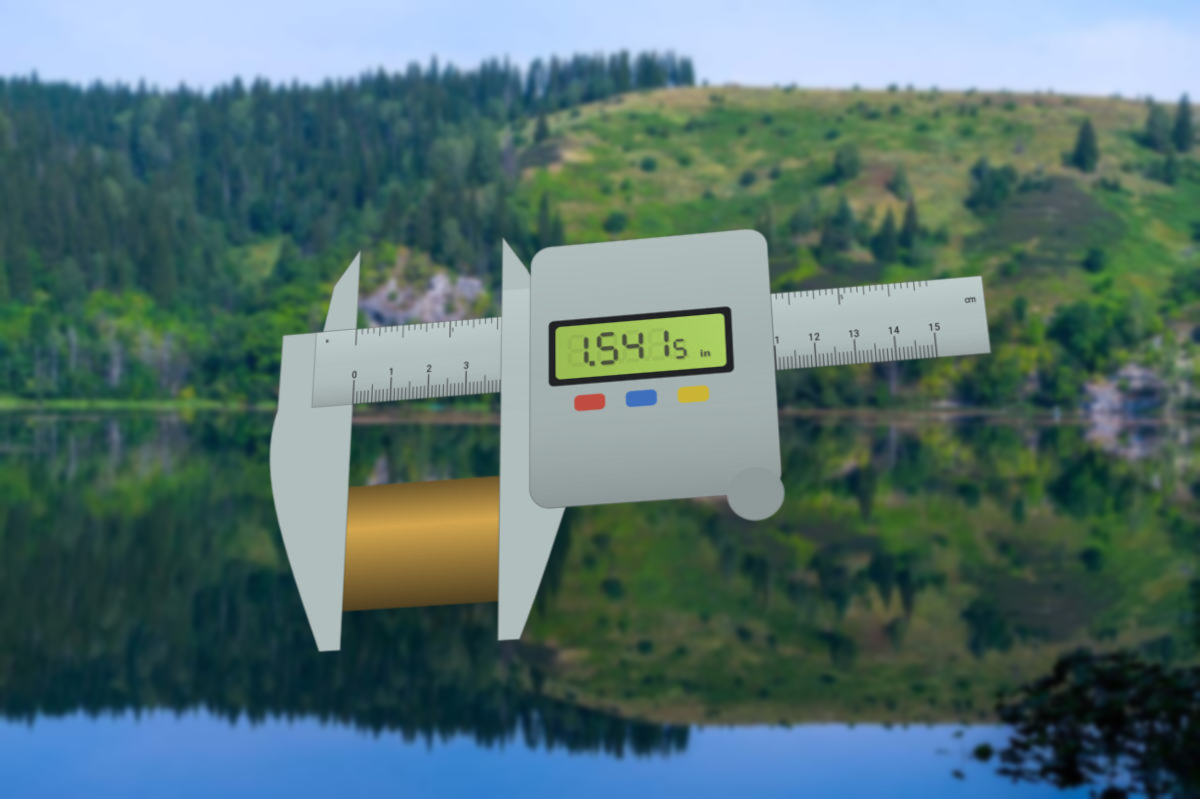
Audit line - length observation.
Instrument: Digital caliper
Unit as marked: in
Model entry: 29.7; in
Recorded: 1.5415; in
